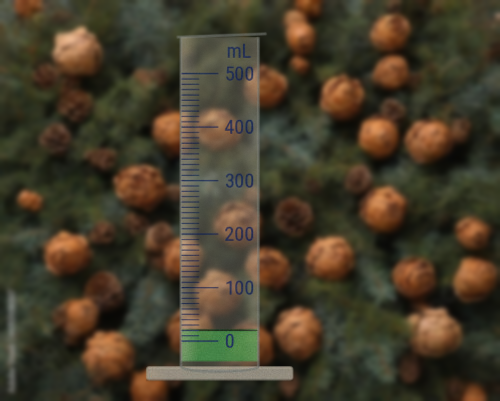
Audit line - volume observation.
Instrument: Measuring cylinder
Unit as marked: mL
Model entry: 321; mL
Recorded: 20; mL
